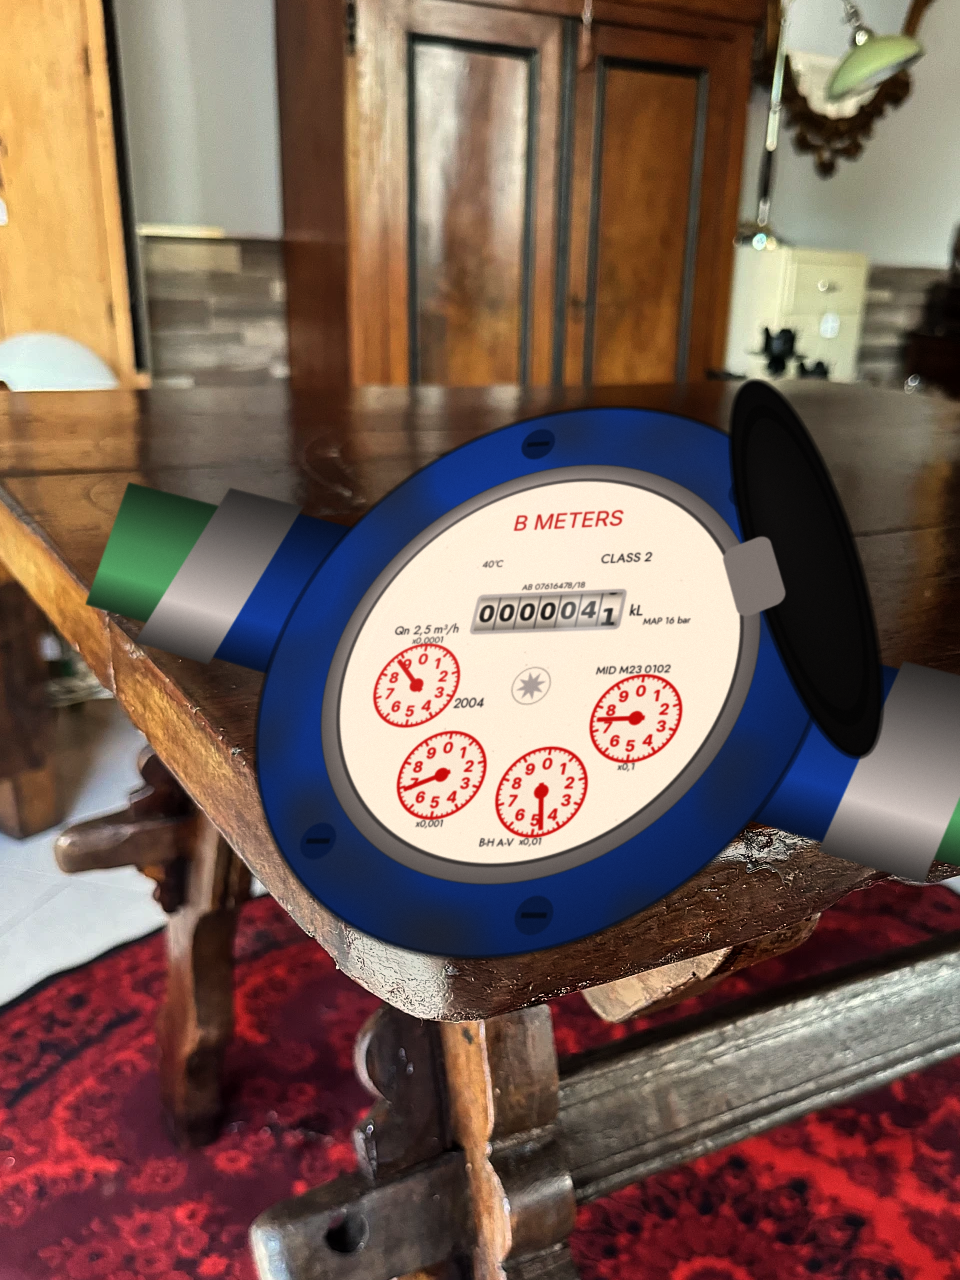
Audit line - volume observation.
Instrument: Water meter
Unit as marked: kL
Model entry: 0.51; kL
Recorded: 40.7468; kL
